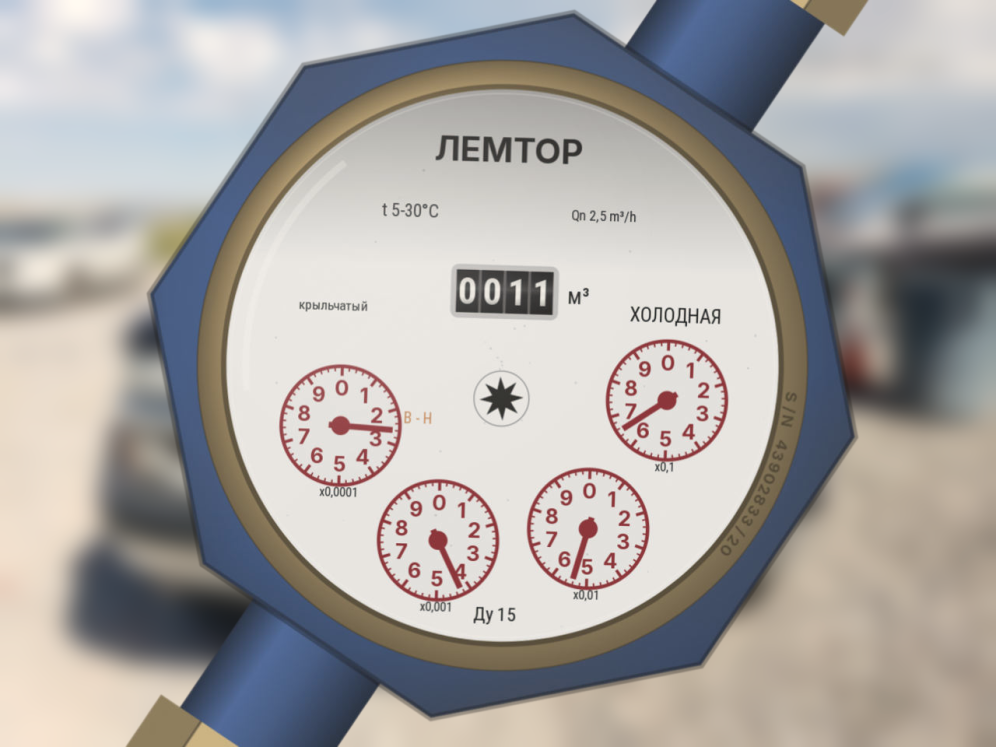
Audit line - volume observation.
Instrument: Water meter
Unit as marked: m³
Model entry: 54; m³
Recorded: 11.6542; m³
